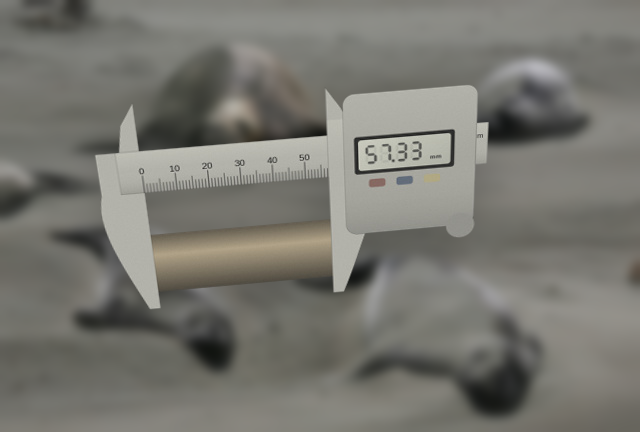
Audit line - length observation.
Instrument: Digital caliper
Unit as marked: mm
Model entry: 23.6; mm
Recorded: 57.33; mm
